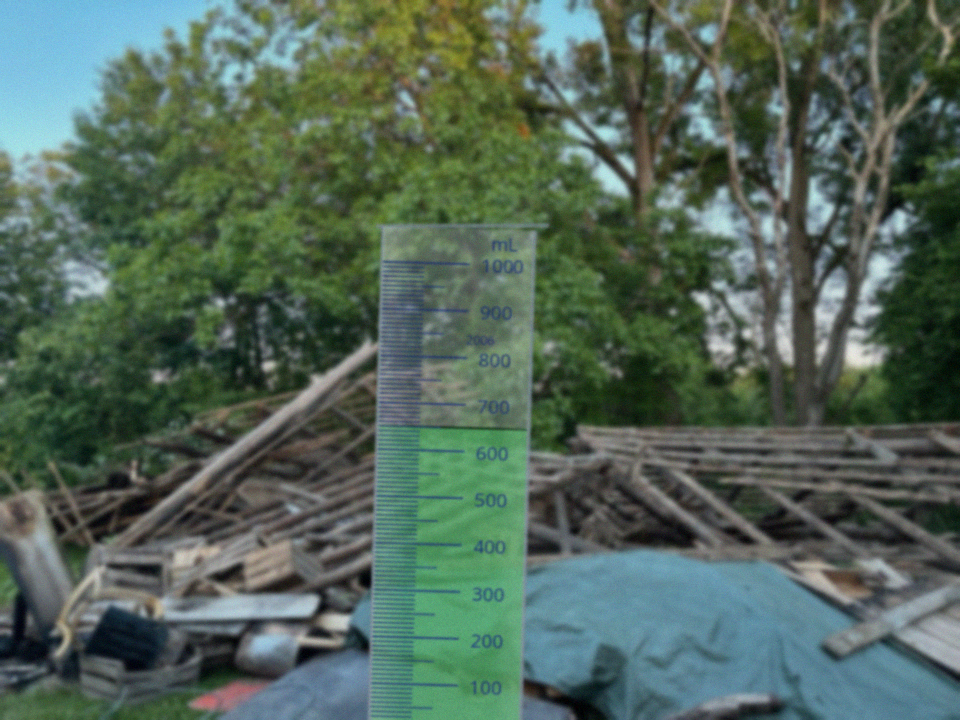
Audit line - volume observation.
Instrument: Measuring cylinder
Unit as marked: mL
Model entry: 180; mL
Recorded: 650; mL
